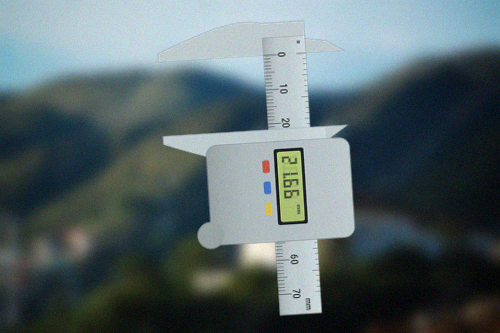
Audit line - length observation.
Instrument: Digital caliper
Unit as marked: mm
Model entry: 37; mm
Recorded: 21.66; mm
